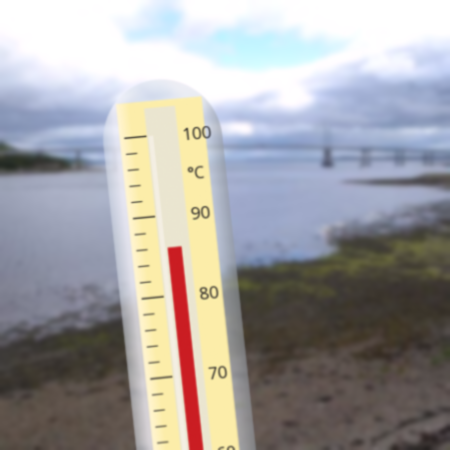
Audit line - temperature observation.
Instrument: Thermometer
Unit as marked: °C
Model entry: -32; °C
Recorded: 86; °C
